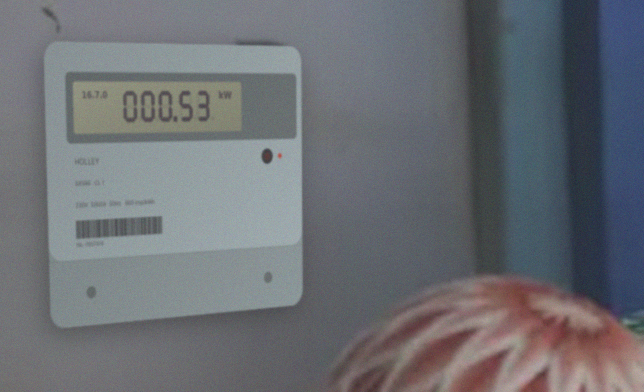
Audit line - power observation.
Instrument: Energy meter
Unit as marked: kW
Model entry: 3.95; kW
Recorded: 0.53; kW
